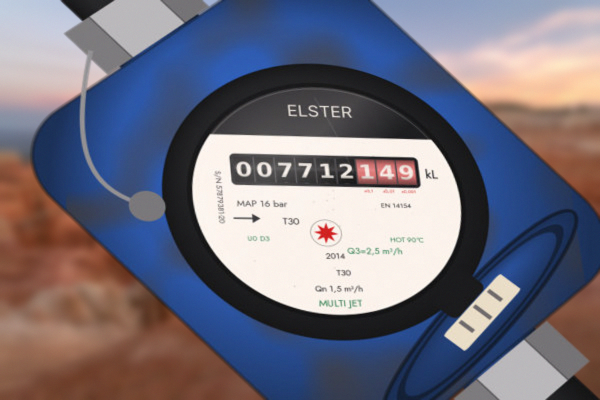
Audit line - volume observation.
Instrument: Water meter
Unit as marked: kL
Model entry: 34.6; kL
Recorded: 7712.149; kL
